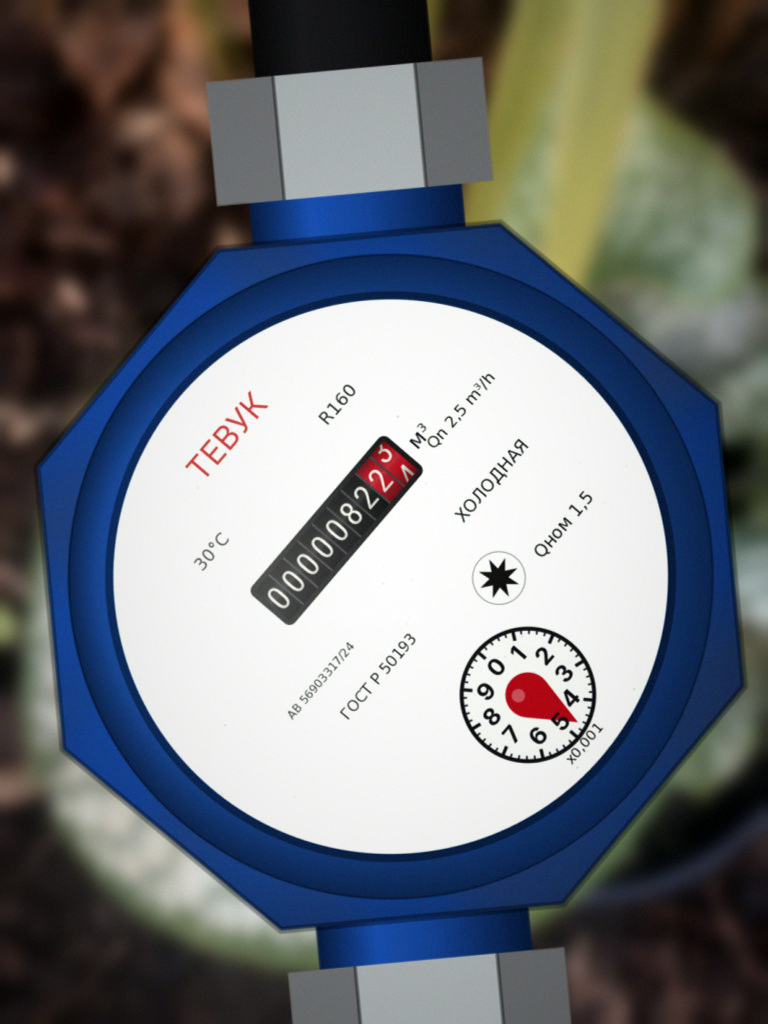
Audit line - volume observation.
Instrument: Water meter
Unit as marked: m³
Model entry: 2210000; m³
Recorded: 82.234; m³
